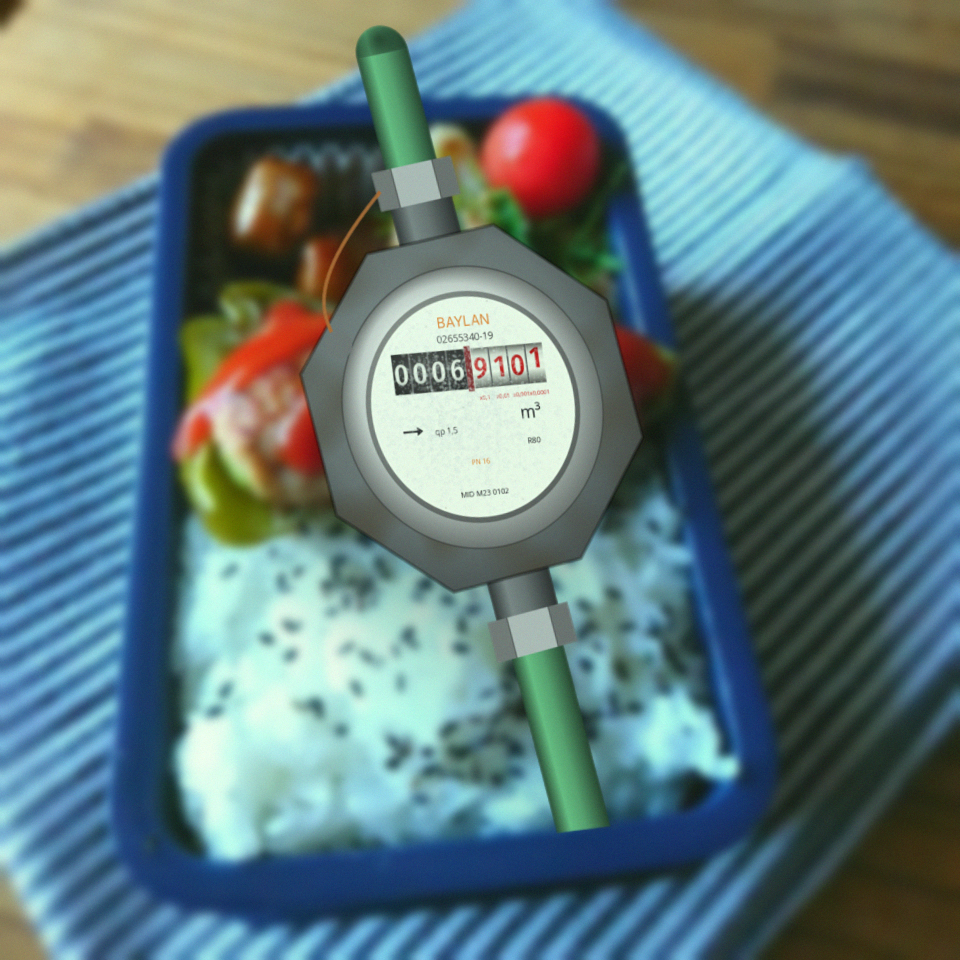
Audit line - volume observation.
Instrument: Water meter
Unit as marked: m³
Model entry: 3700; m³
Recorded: 6.9101; m³
